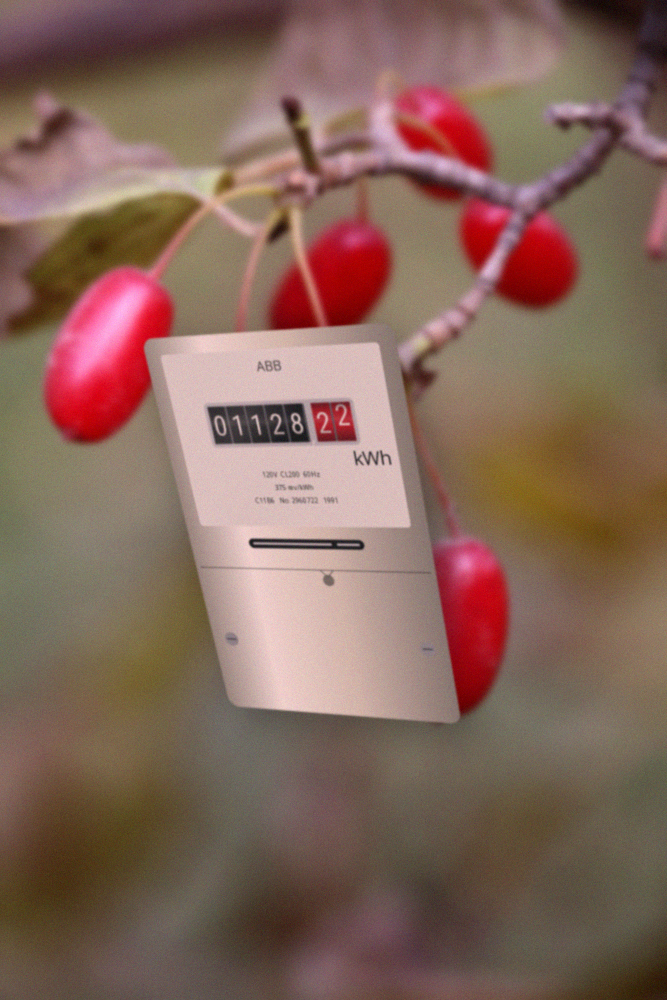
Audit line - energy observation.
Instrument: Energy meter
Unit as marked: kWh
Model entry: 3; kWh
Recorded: 1128.22; kWh
